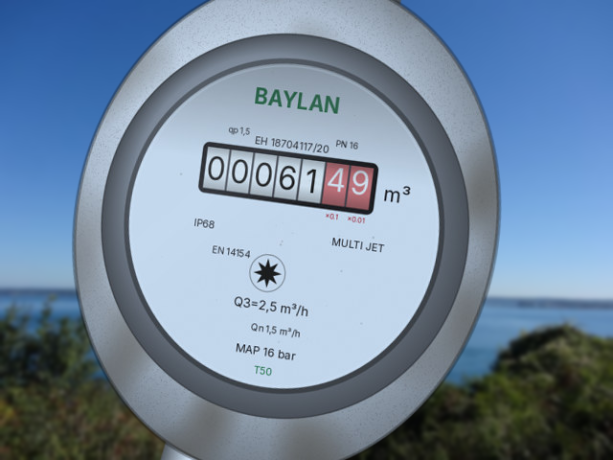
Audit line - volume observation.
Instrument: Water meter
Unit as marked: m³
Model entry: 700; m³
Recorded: 61.49; m³
